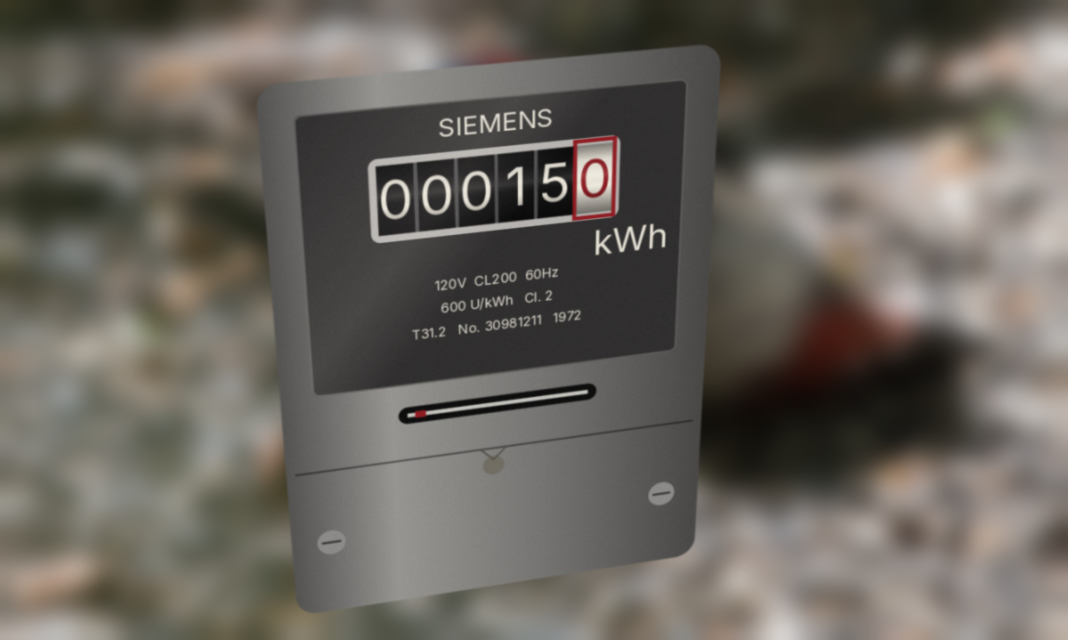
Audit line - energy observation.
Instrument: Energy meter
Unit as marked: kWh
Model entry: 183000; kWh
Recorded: 15.0; kWh
